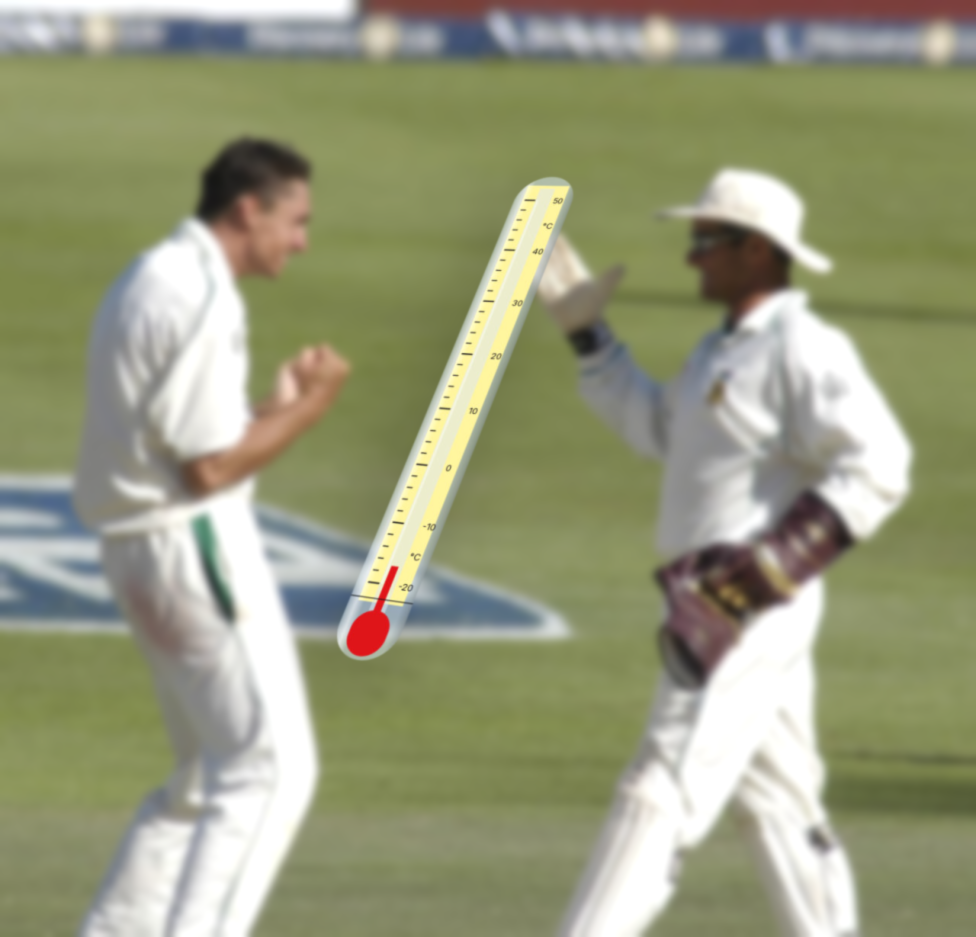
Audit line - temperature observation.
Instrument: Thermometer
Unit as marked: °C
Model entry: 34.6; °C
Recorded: -17; °C
